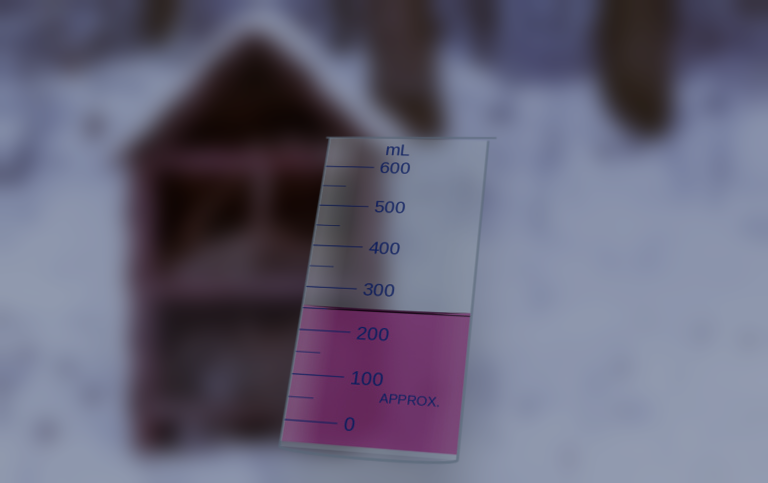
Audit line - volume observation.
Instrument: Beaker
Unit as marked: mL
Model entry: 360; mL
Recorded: 250; mL
